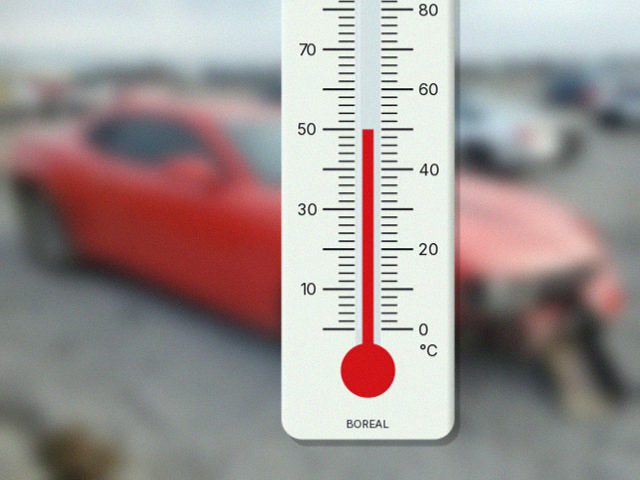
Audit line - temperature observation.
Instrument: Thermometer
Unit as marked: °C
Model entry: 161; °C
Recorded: 50; °C
